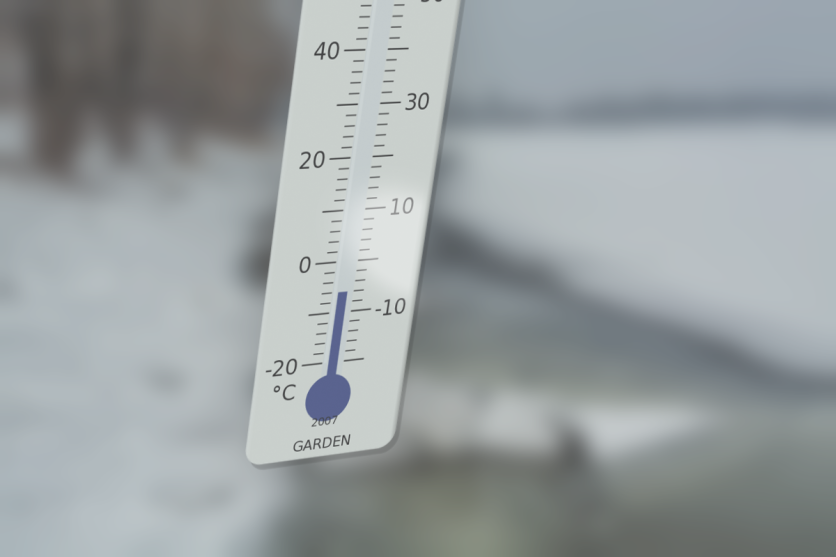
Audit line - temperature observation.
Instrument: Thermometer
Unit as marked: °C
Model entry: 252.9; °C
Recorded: -6; °C
